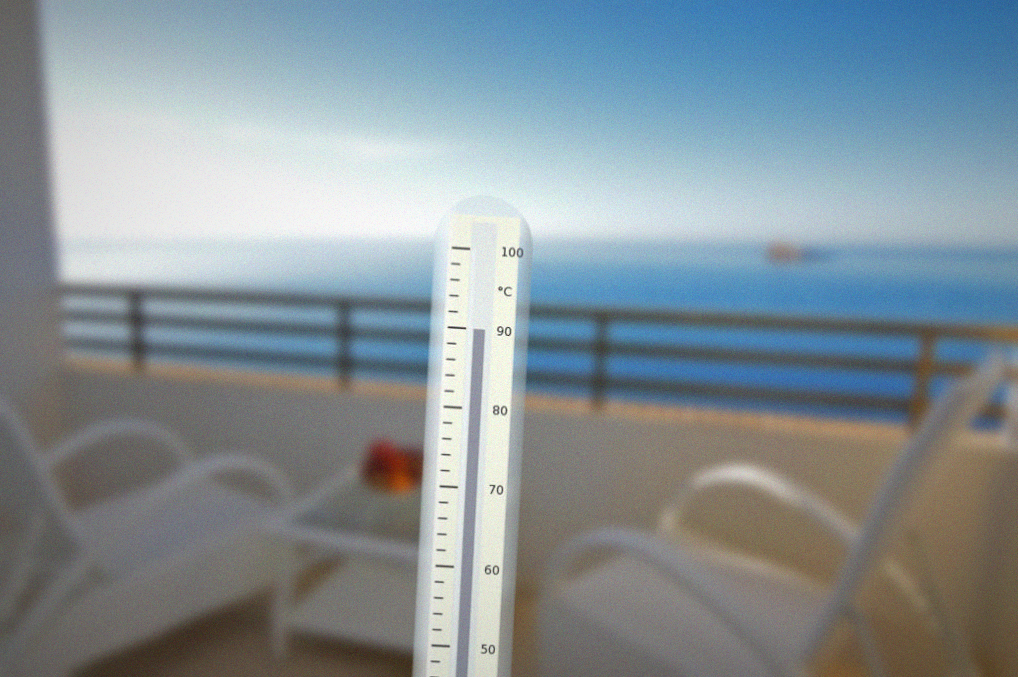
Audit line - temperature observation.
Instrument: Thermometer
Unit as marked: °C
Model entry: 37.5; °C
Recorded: 90; °C
